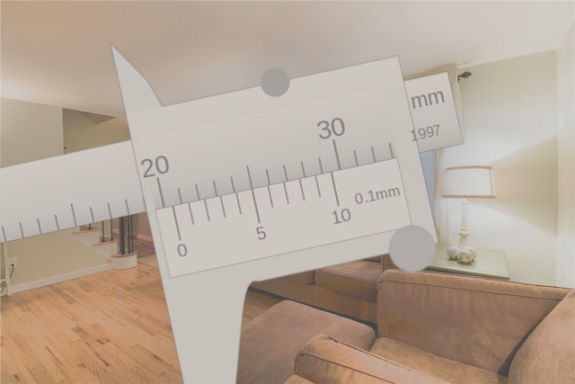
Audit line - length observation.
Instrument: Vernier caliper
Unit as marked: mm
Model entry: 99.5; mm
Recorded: 20.5; mm
